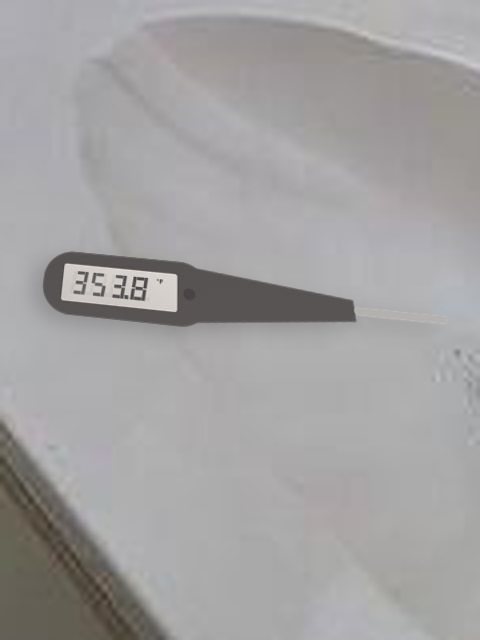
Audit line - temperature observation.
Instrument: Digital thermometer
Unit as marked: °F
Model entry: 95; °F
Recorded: 353.8; °F
